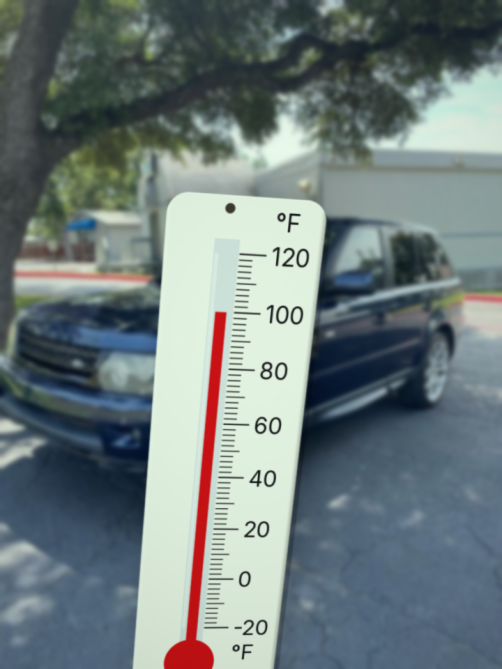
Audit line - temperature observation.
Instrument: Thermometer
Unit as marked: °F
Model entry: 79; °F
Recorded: 100; °F
